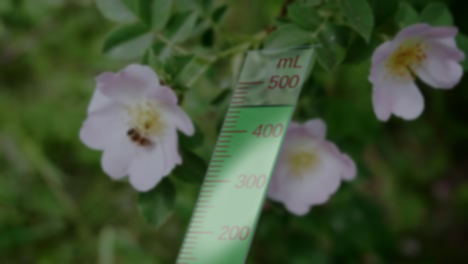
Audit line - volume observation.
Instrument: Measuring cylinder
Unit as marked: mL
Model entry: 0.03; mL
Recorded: 450; mL
